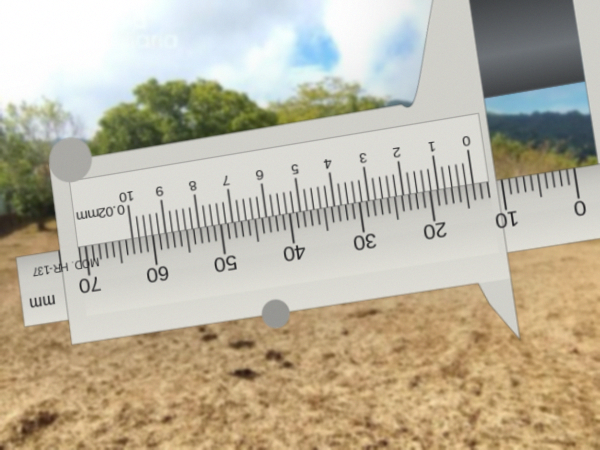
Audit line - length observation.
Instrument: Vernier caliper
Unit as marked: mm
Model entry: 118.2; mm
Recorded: 14.0; mm
